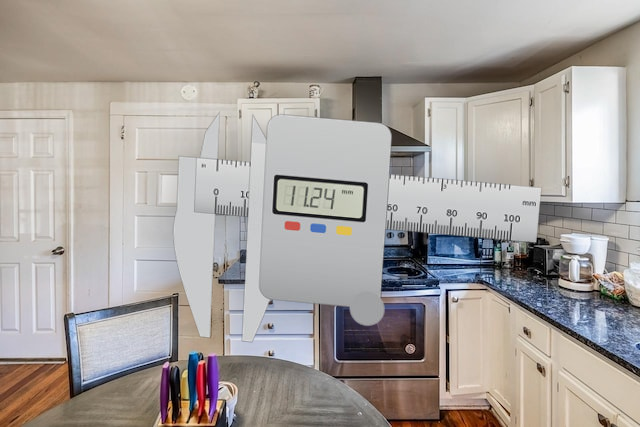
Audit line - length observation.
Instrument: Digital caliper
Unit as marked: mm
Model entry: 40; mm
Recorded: 11.24; mm
